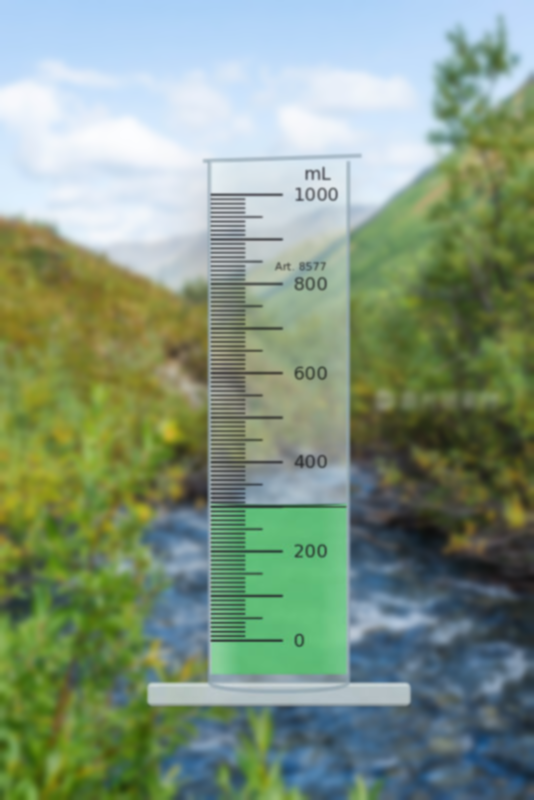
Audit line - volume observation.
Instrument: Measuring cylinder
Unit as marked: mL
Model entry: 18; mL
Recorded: 300; mL
